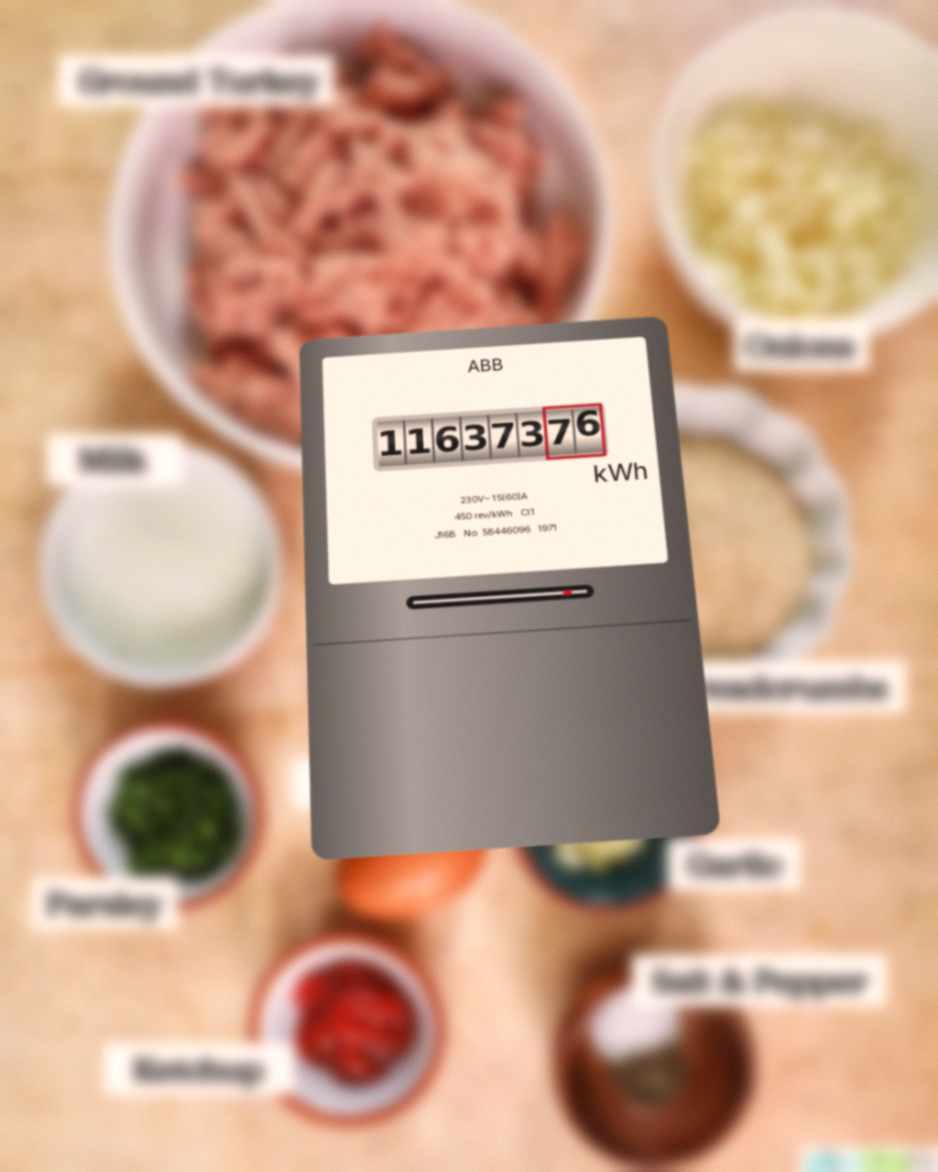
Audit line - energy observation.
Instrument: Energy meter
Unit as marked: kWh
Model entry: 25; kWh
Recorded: 116373.76; kWh
